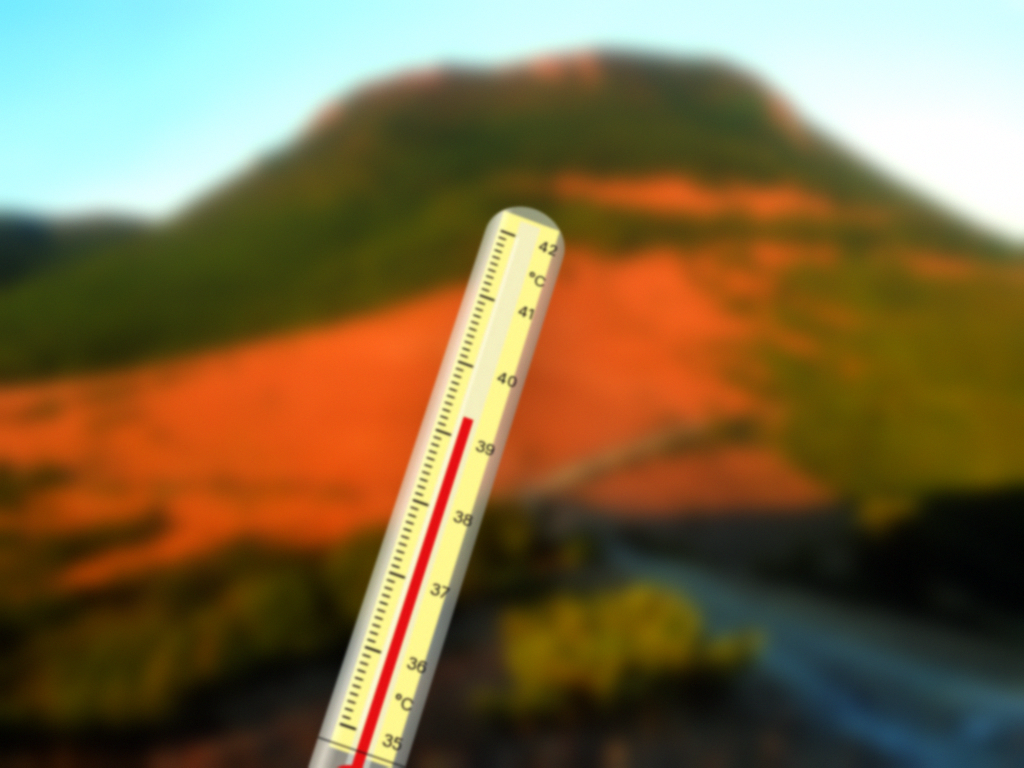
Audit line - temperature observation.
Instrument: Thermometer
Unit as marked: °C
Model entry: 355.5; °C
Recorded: 39.3; °C
